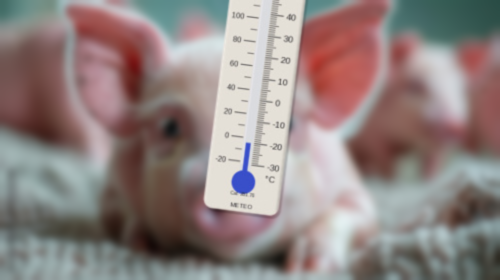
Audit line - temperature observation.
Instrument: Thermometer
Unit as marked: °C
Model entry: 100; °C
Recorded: -20; °C
